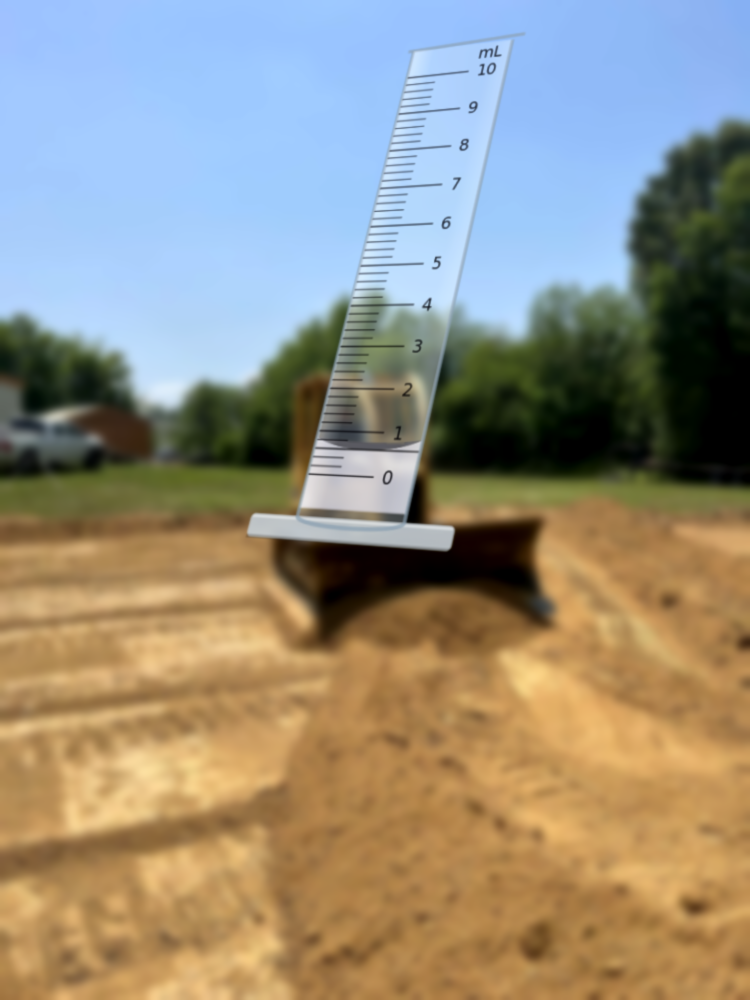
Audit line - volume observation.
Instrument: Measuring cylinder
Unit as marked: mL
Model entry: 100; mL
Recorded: 0.6; mL
